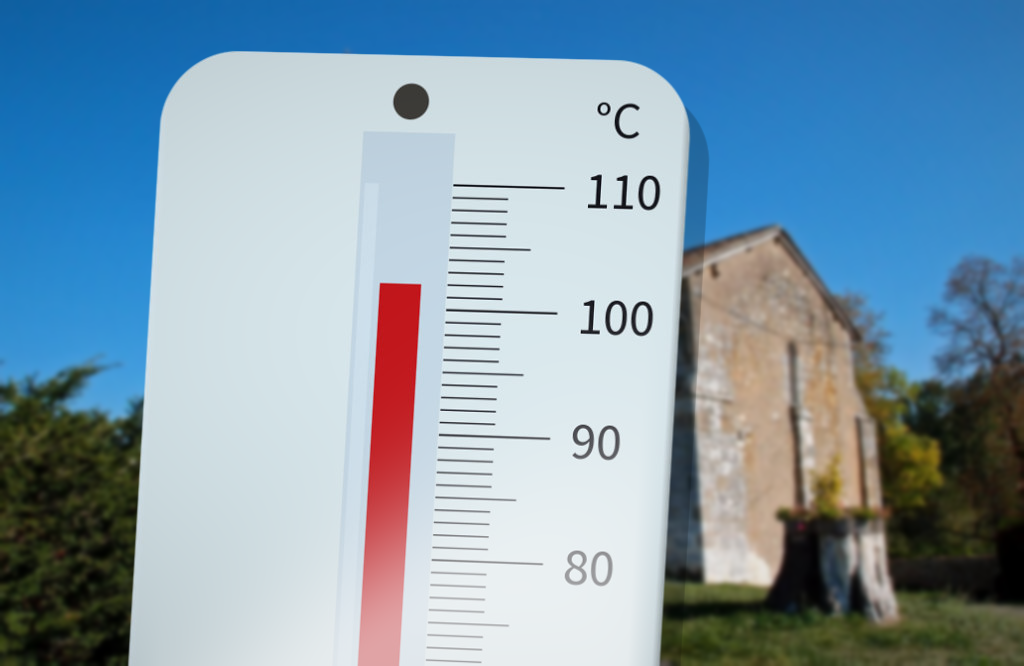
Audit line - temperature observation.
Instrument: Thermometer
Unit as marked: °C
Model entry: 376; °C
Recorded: 102; °C
